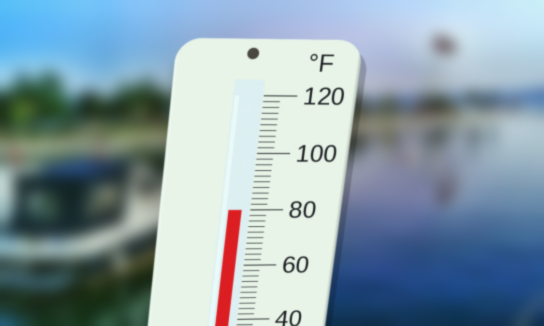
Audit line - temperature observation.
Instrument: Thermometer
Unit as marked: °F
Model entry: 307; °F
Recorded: 80; °F
